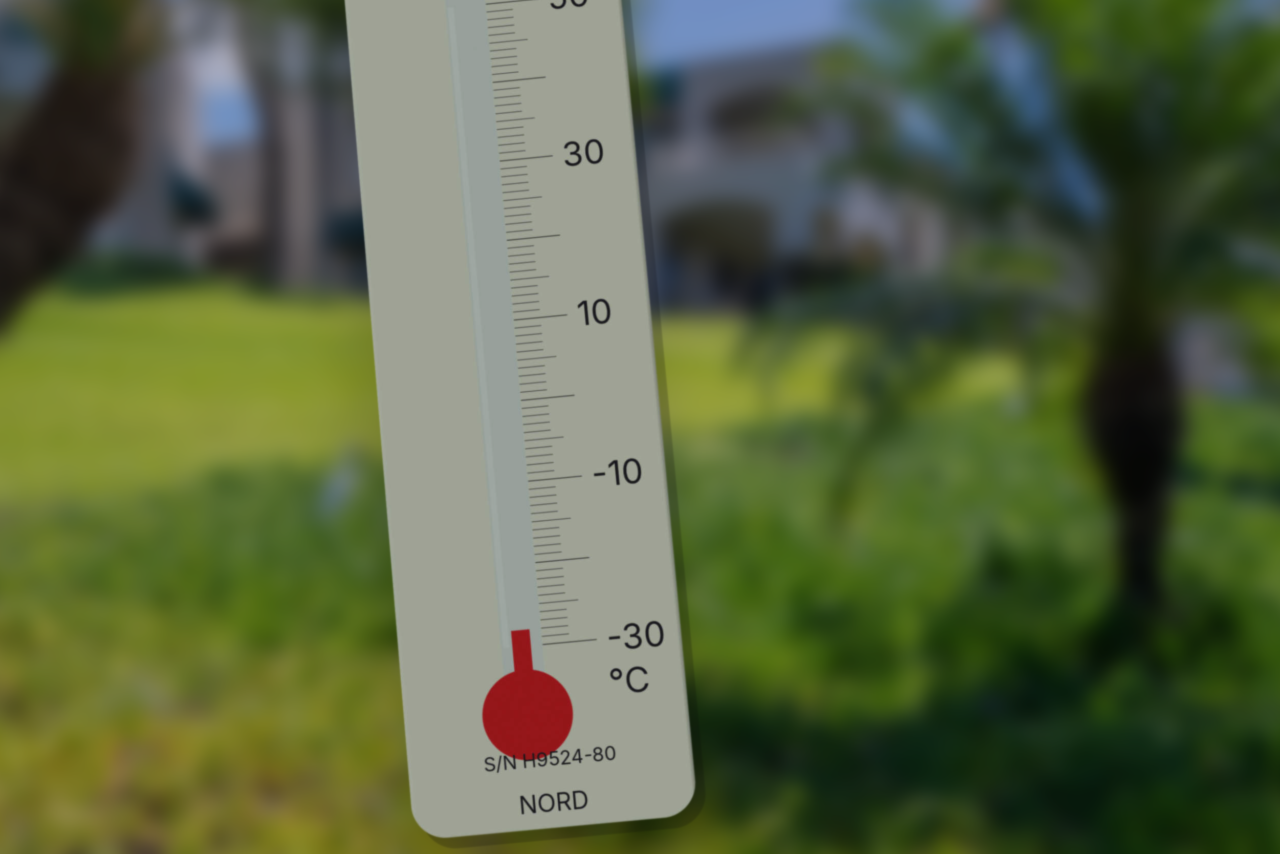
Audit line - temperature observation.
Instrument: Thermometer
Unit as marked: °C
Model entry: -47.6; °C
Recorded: -28; °C
